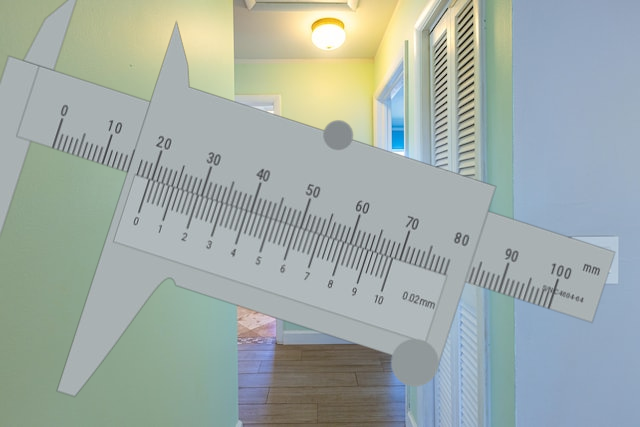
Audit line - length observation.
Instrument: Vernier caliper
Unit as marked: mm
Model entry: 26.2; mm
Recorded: 19.5; mm
